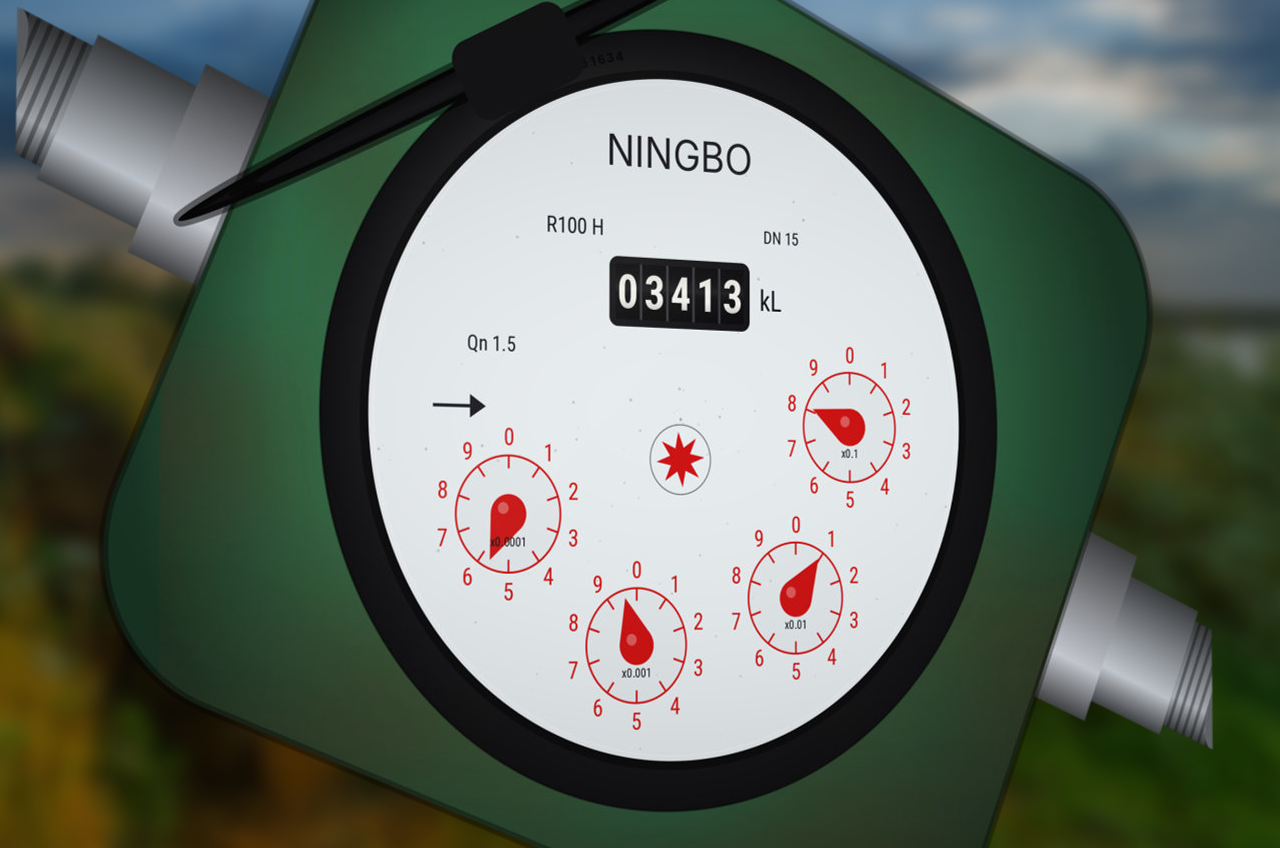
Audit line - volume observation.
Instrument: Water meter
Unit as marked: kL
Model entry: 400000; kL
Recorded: 3413.8095; kL
